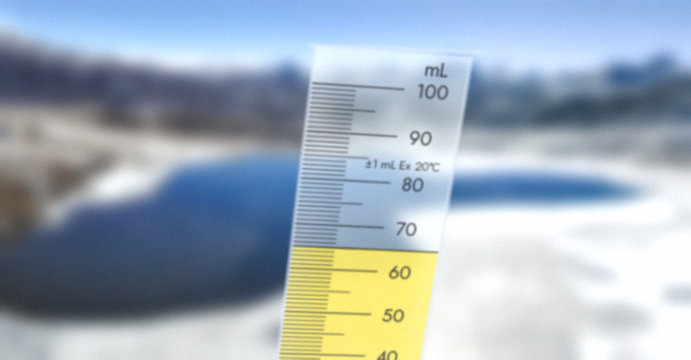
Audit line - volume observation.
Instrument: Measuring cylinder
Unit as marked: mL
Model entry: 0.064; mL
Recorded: 65; mL
